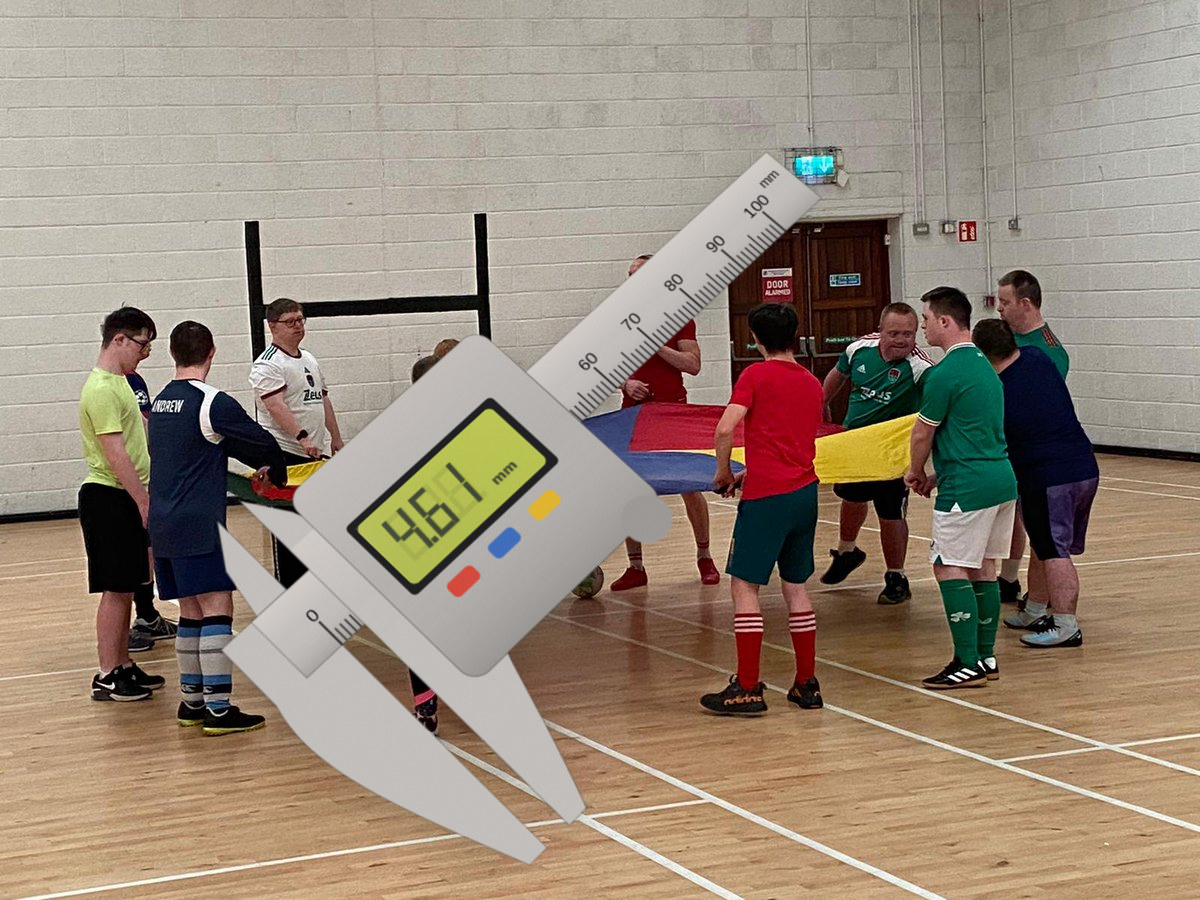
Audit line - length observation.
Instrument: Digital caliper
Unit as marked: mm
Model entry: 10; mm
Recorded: 4.61; mm
